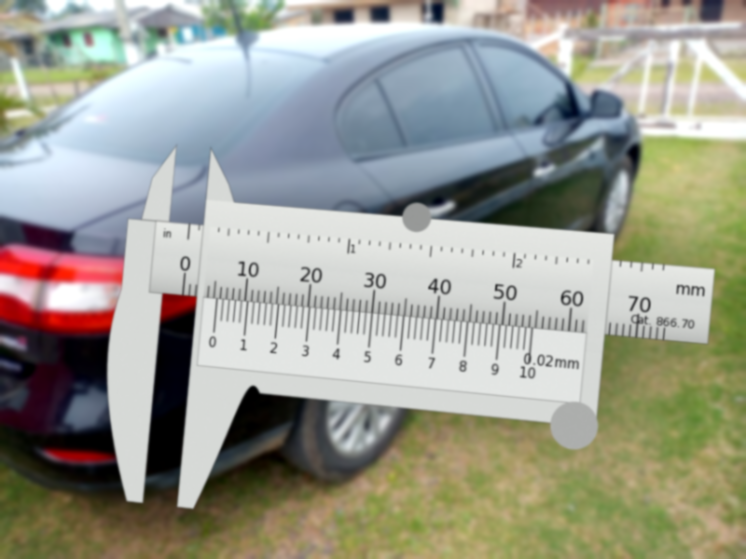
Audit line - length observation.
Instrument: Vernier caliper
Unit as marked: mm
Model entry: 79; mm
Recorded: 5.5; mm
